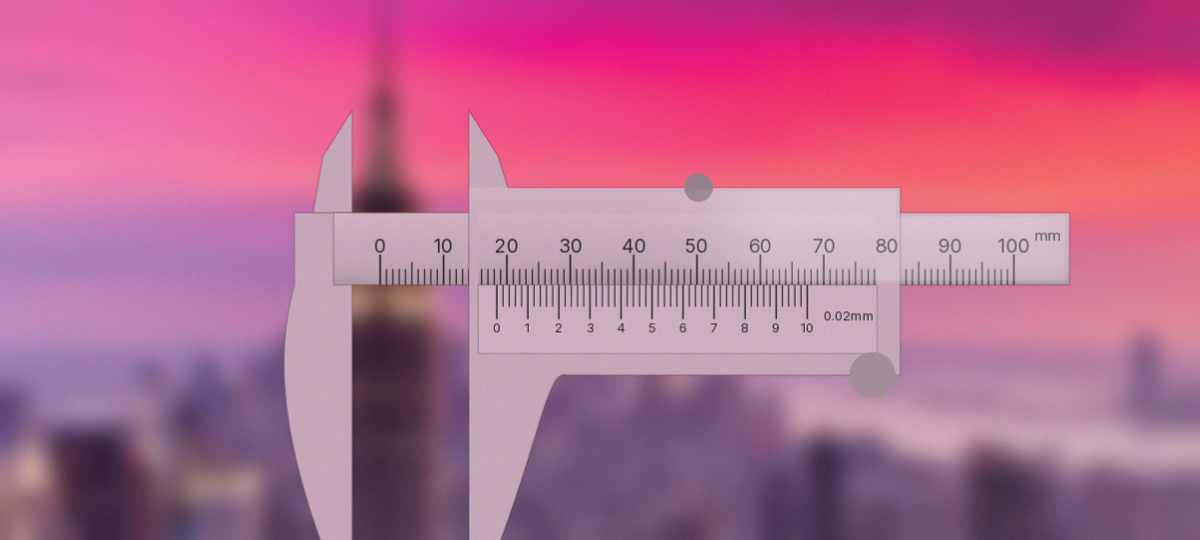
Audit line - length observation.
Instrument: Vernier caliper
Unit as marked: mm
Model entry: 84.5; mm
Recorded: 18.4; mm
